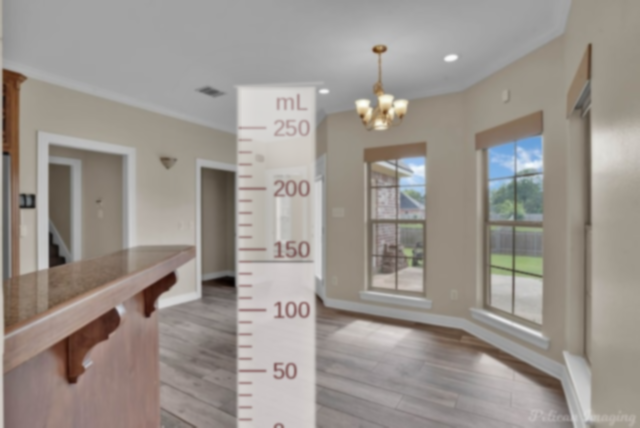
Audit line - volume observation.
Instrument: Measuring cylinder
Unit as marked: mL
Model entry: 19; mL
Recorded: 140; mL
